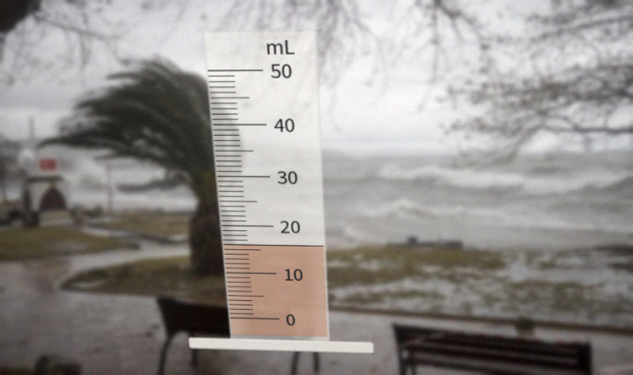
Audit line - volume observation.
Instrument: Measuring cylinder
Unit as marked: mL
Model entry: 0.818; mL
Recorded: 16; mL
